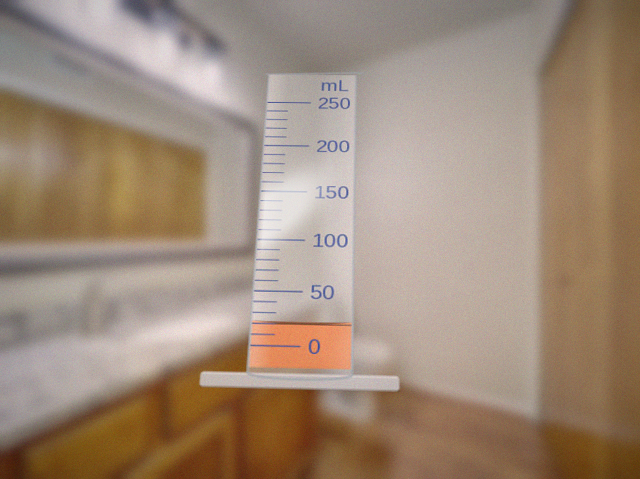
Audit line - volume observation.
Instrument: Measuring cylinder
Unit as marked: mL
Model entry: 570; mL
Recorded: 20; mL
